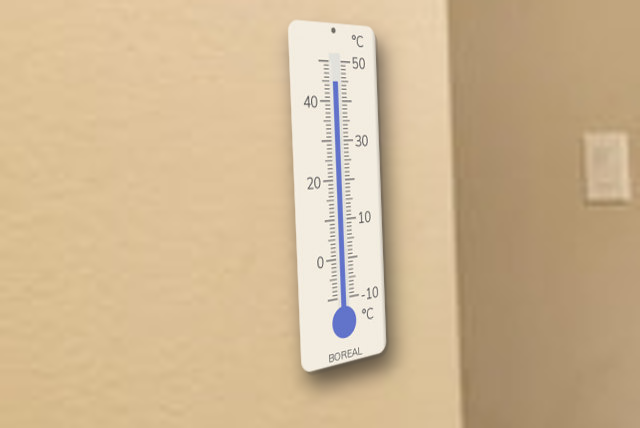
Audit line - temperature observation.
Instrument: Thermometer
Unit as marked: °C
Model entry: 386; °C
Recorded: 45; °C
